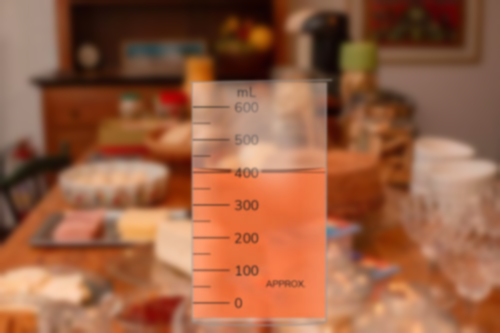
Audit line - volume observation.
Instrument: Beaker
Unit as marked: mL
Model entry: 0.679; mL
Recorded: 400; mL
